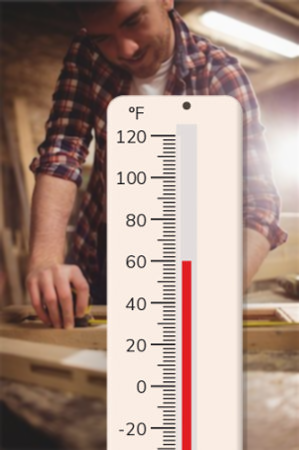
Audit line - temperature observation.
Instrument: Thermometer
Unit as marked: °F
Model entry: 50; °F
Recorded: 60; °F
